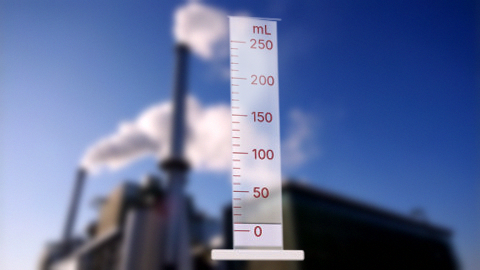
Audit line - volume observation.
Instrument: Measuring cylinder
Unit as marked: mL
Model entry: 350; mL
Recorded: 10; mL
